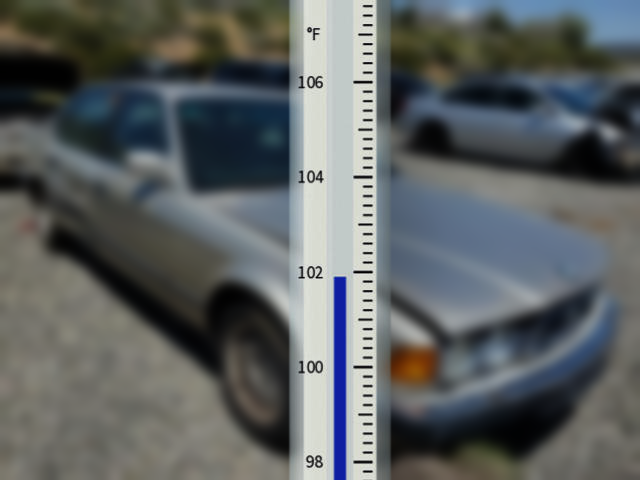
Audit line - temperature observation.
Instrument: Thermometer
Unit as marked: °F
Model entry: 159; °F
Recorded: 101.9; °F
